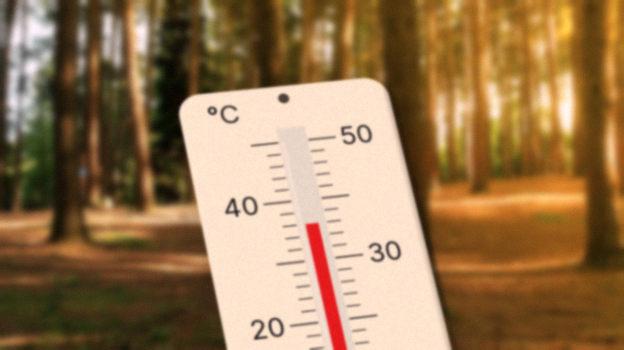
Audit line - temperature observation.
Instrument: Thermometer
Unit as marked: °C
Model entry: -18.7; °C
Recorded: 36; °C
